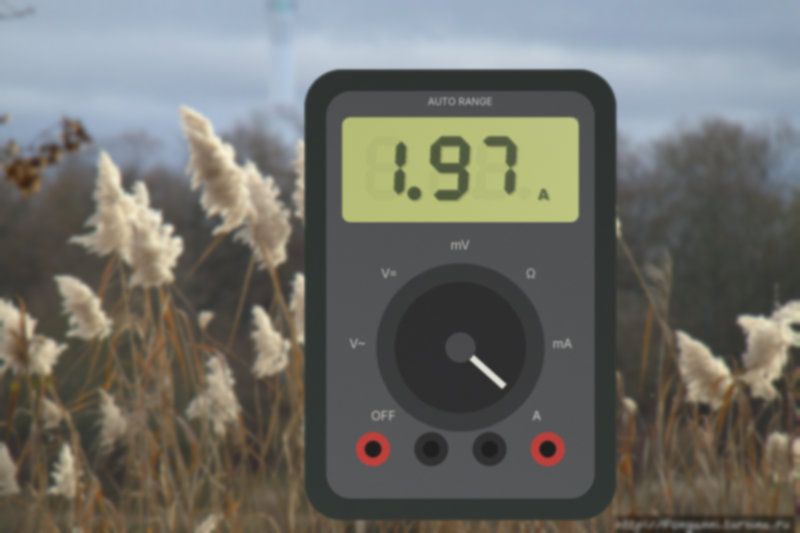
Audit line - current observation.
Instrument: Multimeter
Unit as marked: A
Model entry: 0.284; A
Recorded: 1.97; A
